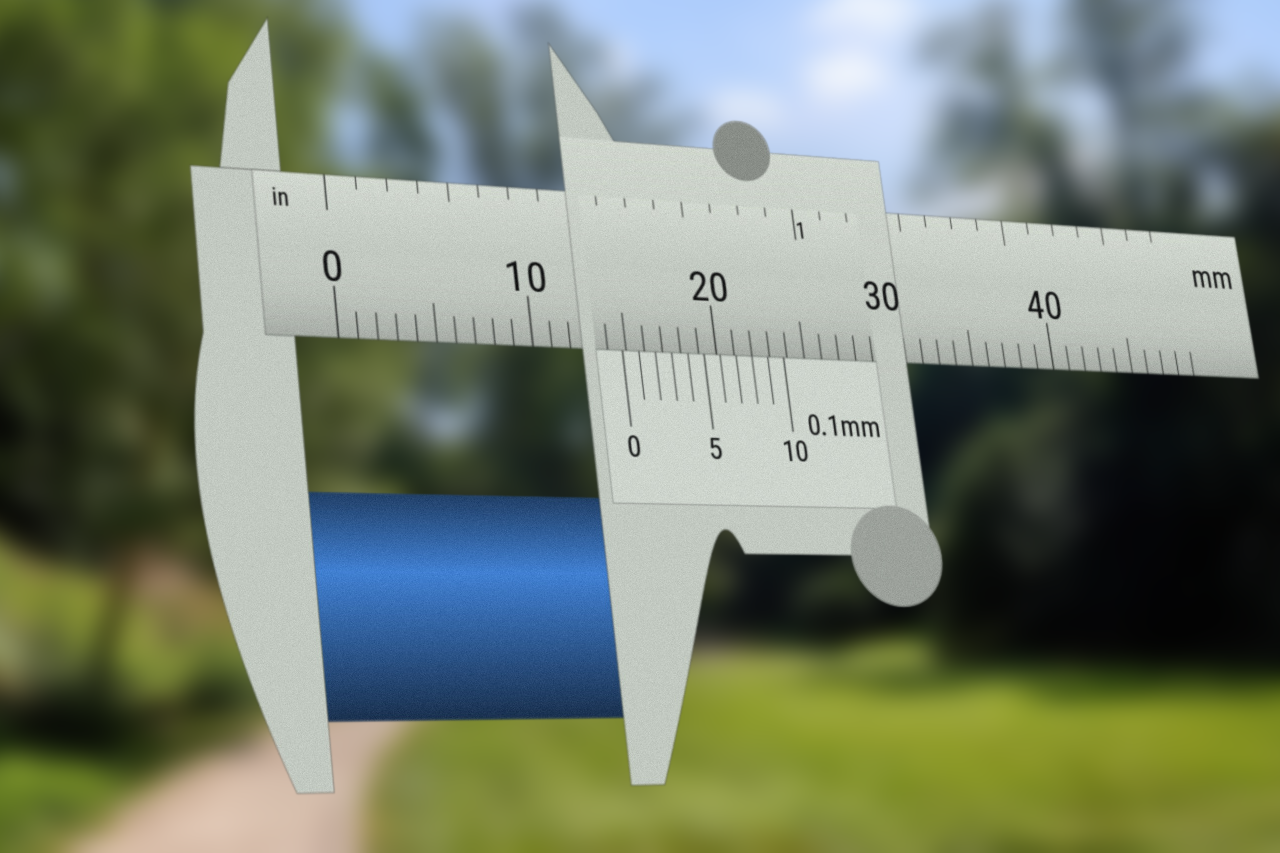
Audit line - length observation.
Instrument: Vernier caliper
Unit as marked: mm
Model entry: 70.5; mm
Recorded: 14.8; mm
